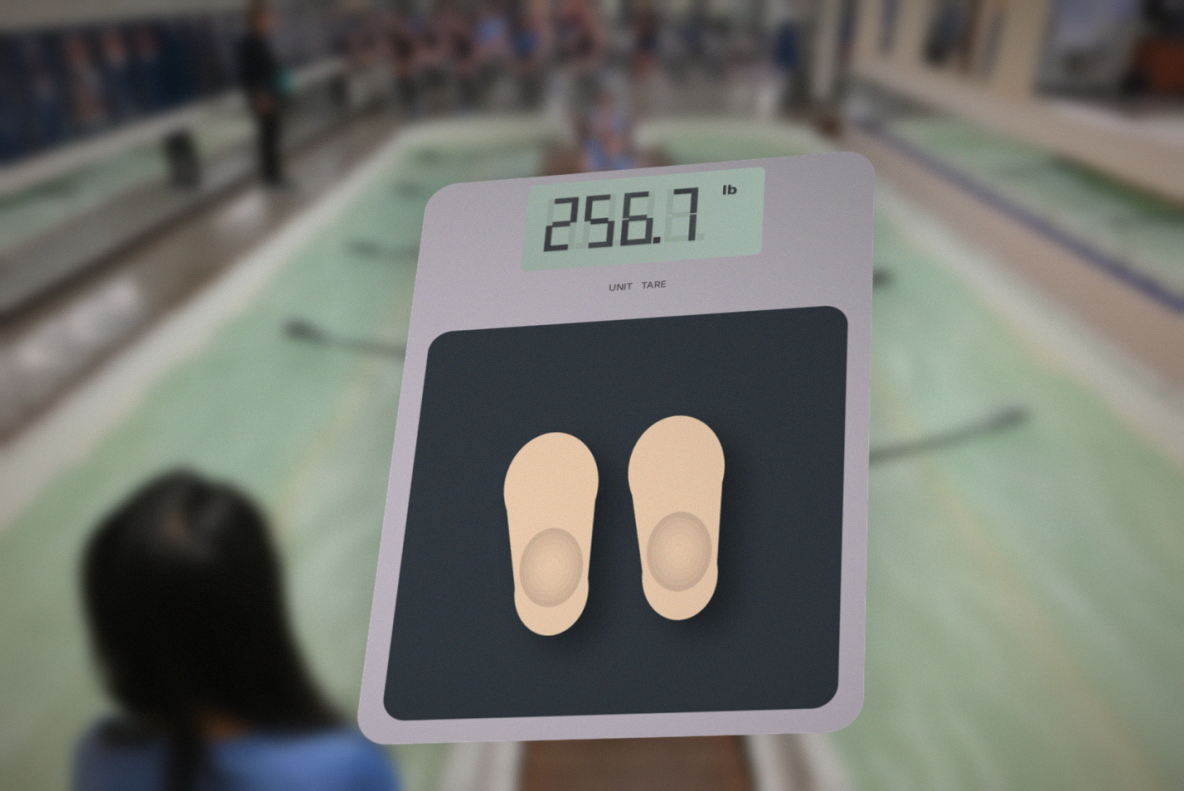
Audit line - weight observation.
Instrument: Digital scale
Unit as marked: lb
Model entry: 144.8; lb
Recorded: 256.7; lb
